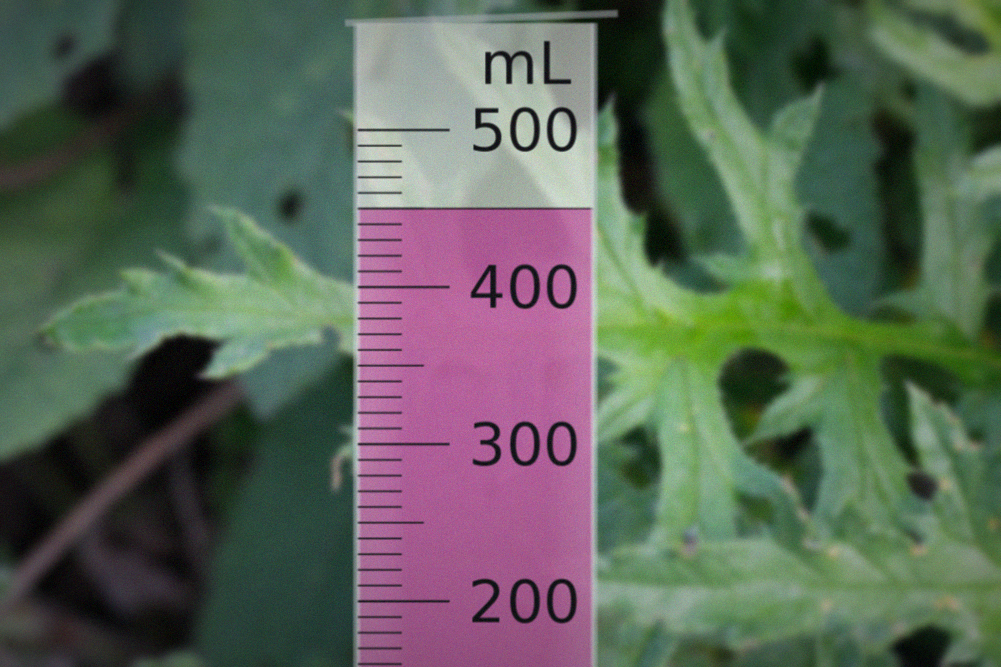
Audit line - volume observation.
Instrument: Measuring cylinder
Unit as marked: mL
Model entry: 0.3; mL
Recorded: 450; mL
